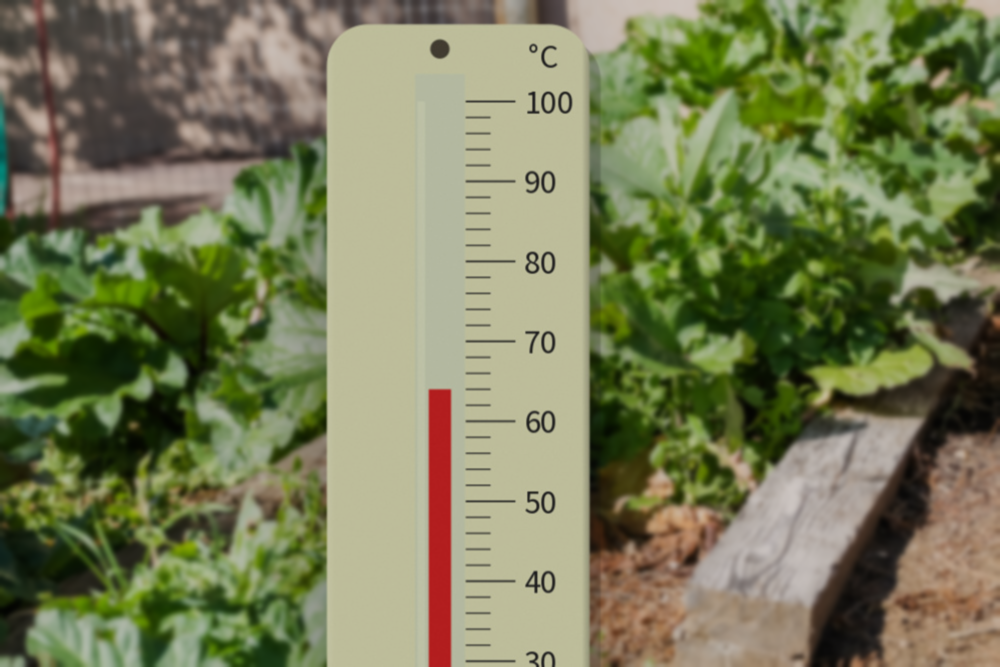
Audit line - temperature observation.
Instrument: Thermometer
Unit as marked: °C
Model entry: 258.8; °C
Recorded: 64; °C
